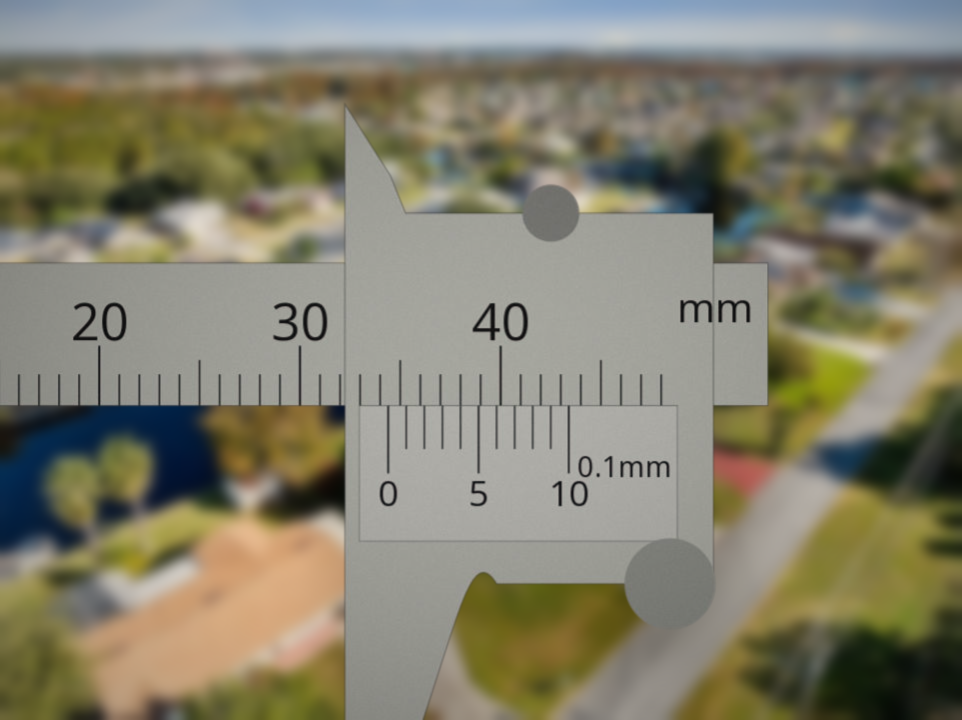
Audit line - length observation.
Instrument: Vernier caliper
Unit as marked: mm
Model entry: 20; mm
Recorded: 34.4; mm
